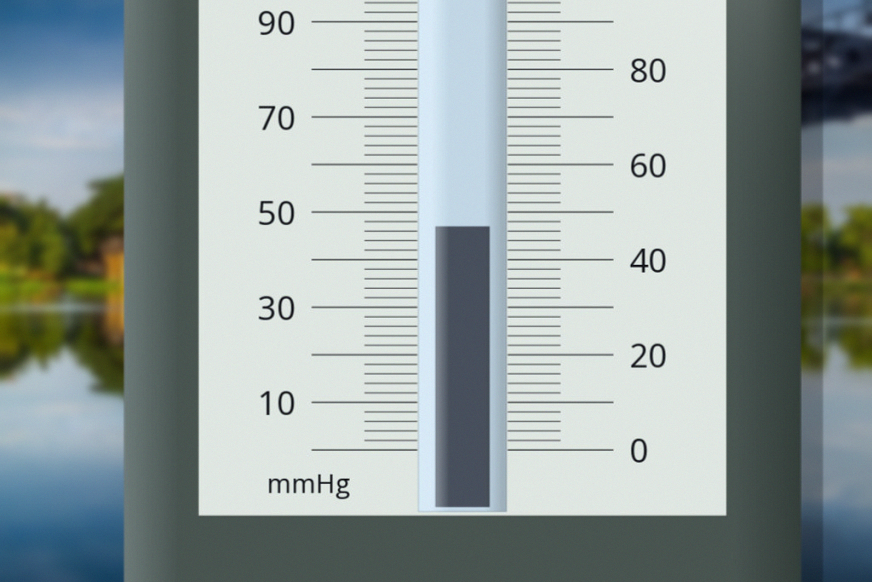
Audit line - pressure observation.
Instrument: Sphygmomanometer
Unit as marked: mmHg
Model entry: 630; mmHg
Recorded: 47; mmHg
